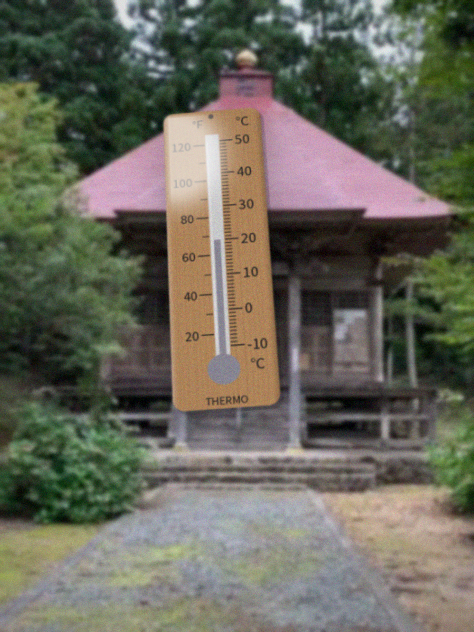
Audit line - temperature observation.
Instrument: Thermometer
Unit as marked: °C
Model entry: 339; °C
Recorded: 20; °C
